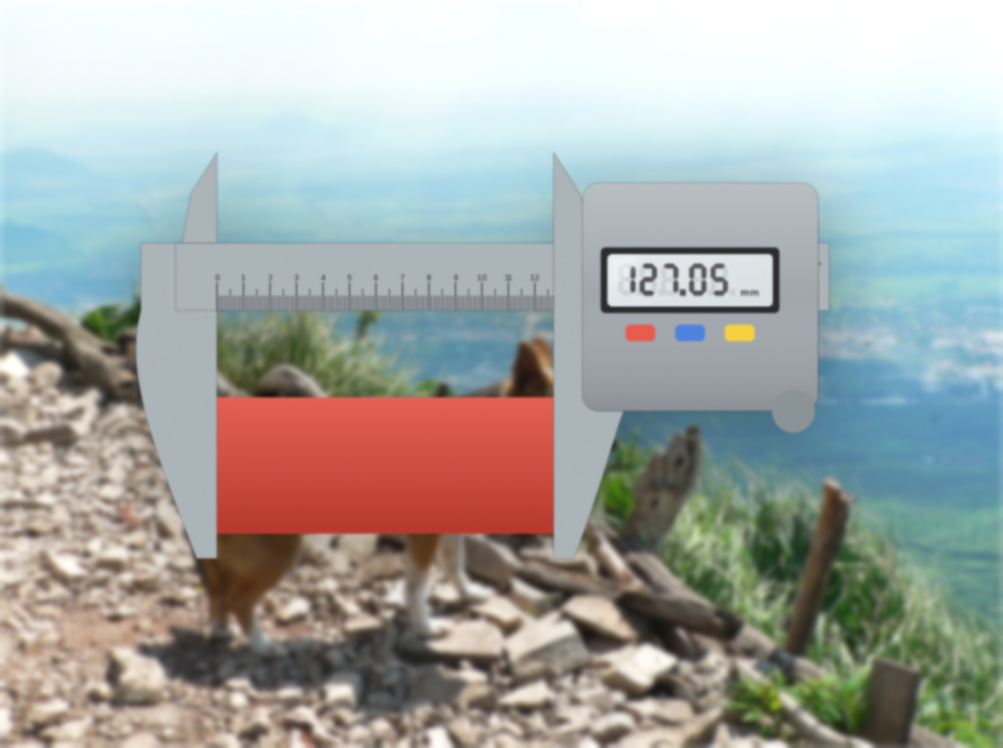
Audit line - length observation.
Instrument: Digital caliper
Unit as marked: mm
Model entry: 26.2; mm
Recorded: 127.05; mm
